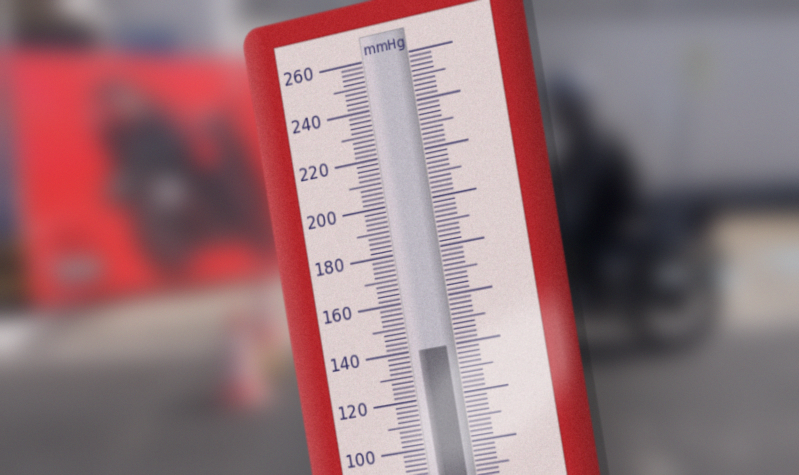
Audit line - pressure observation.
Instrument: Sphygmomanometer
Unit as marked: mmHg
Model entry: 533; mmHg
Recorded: 140; mmHg
